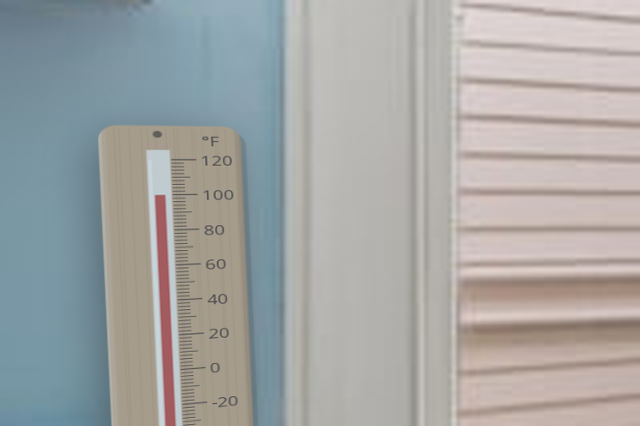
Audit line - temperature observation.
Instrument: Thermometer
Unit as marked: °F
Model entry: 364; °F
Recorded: 100; °F
